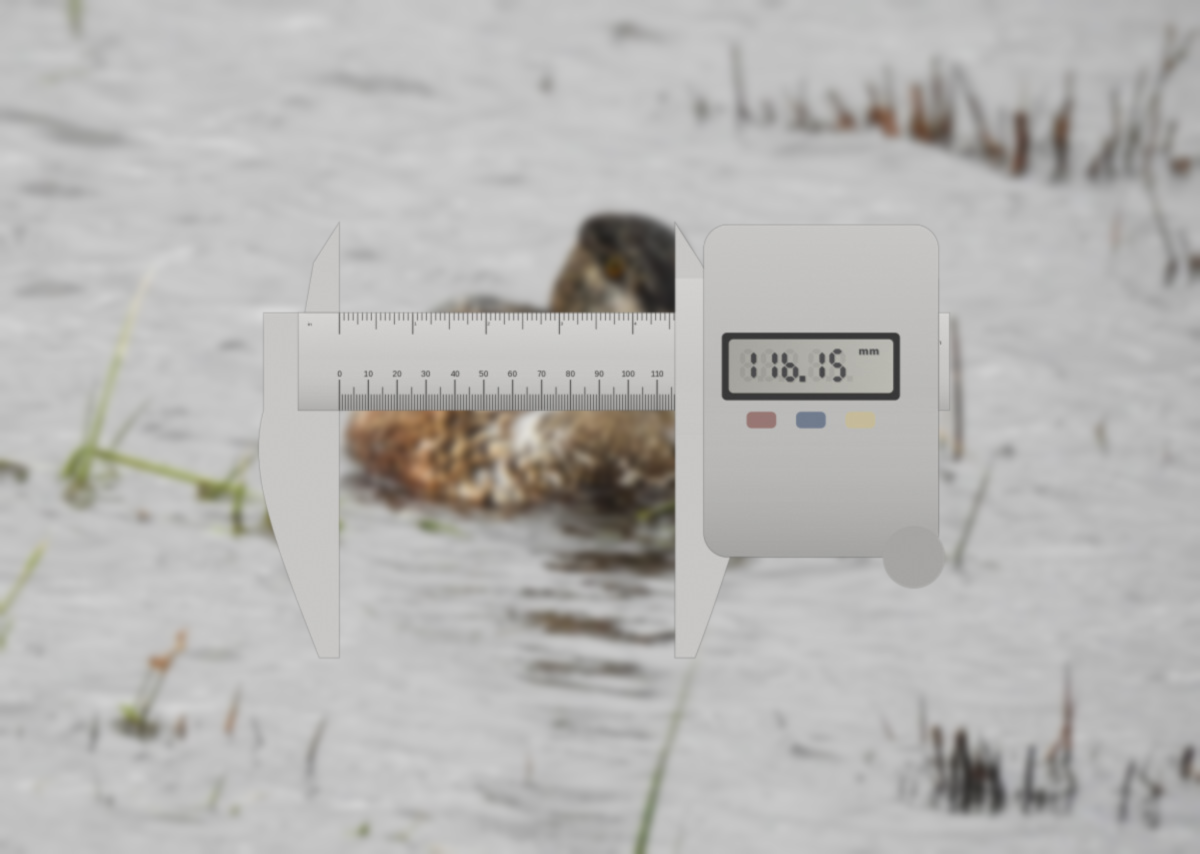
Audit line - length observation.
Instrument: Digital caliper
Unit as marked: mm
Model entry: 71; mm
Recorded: 116.15; mm
